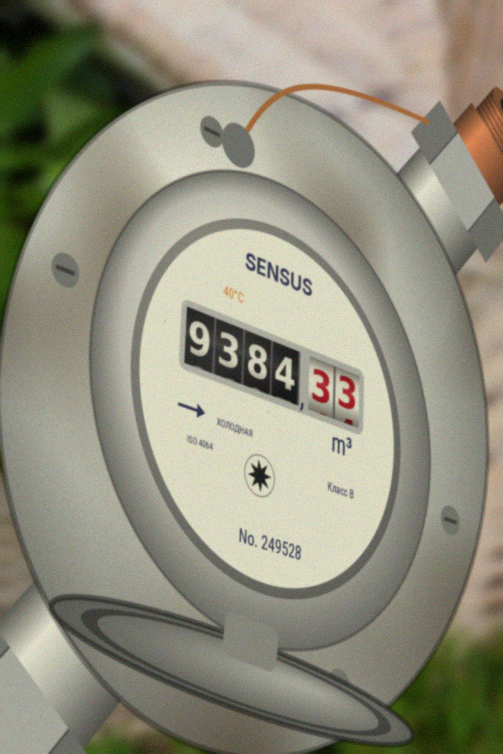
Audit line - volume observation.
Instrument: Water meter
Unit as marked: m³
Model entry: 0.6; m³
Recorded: 9384.33; m³
